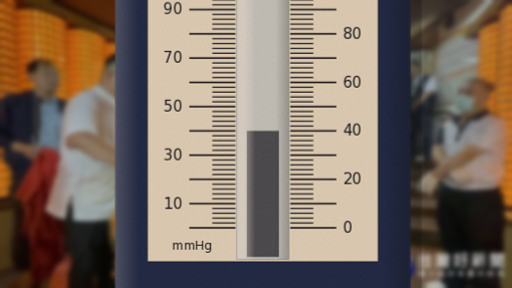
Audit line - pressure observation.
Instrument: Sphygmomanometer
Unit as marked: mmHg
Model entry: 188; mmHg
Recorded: 40; mmHg
